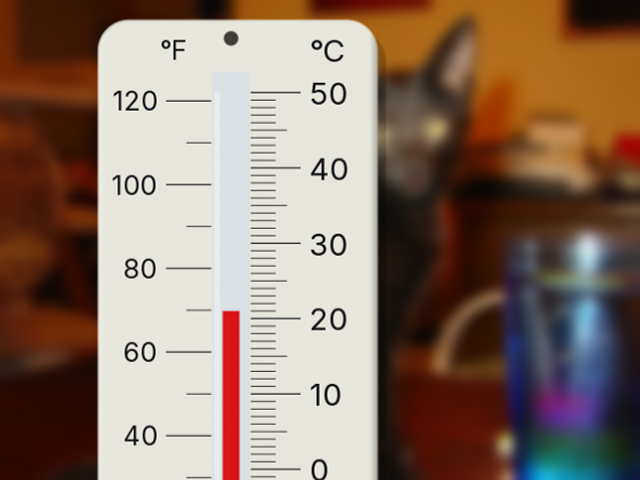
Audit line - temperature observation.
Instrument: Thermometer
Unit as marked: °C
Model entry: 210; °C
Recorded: 21; °C
